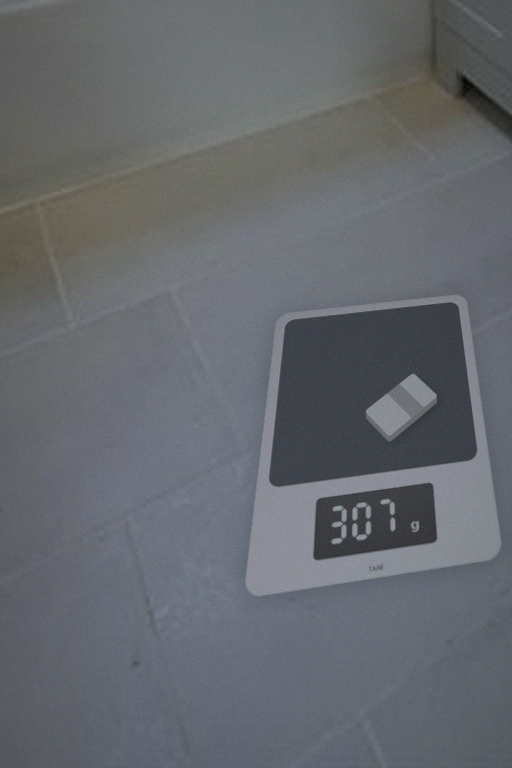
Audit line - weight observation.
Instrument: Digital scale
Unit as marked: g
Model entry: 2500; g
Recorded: 307; g
